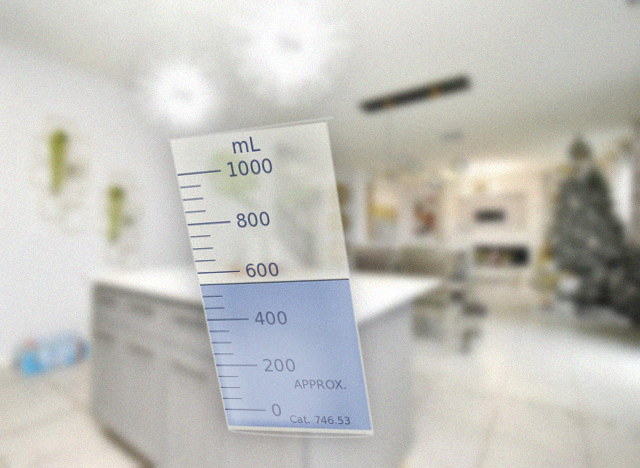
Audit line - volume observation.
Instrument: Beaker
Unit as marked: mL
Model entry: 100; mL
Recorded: 550; mL
